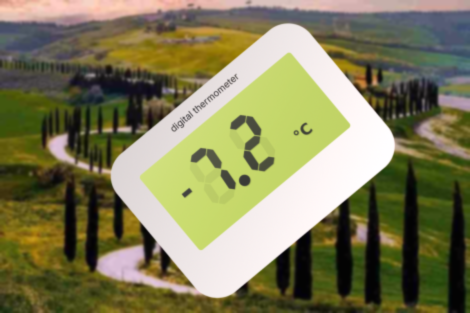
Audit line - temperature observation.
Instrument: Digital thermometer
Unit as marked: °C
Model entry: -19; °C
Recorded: -7.2; °C
